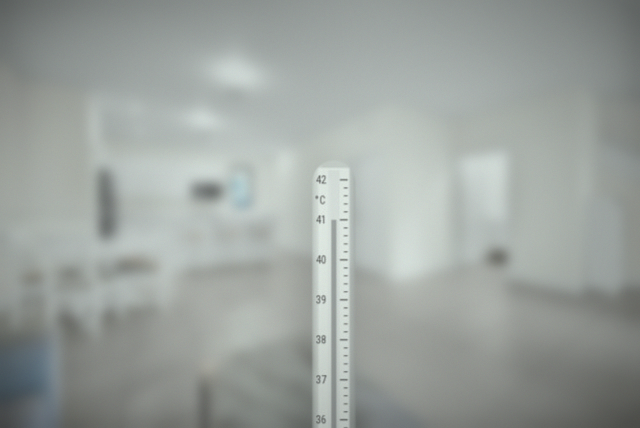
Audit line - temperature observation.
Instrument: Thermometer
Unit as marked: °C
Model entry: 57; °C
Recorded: 41; °C
